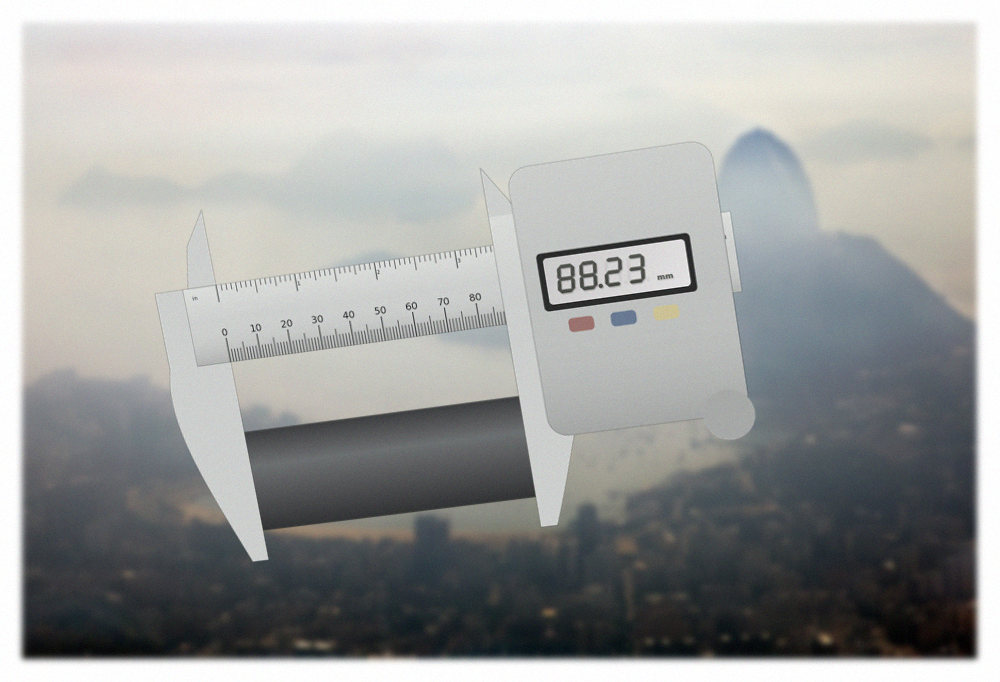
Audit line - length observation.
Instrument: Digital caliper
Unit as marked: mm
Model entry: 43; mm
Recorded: 88.23; mm
